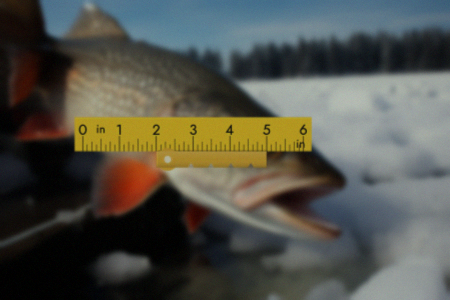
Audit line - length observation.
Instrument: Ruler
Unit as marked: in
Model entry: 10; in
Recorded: 3; in
